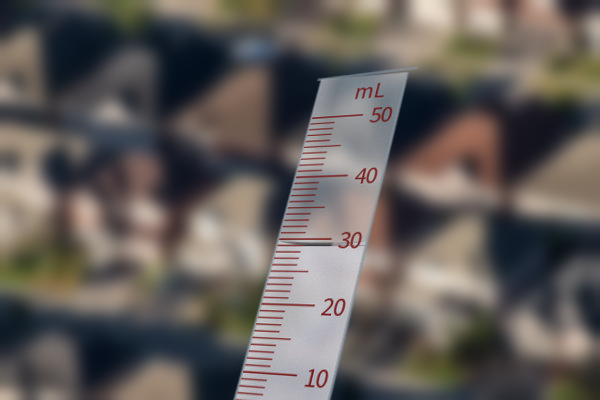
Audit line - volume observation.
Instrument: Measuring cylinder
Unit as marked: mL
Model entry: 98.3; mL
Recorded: 29; mL
